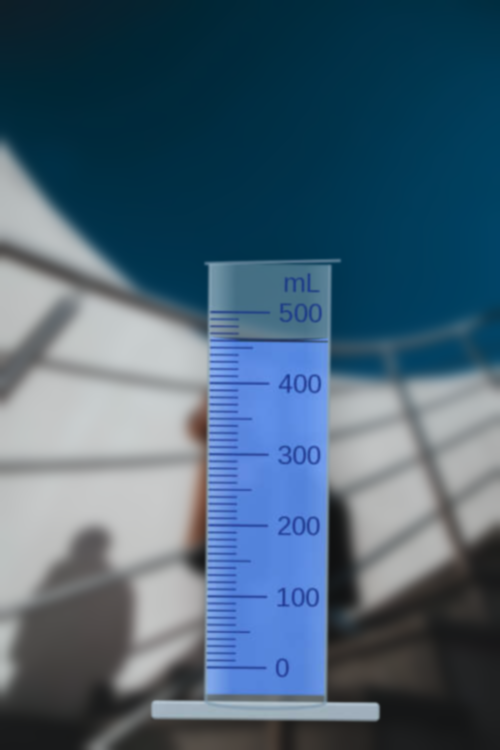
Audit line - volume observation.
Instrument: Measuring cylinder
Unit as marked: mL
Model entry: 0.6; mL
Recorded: 460; mL
